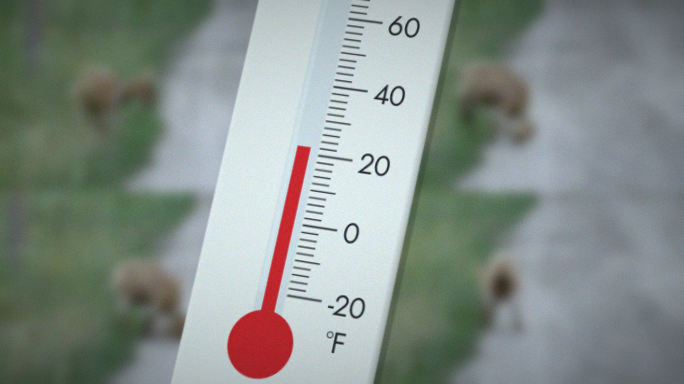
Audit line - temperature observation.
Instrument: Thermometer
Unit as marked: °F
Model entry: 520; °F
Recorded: 22; °F
